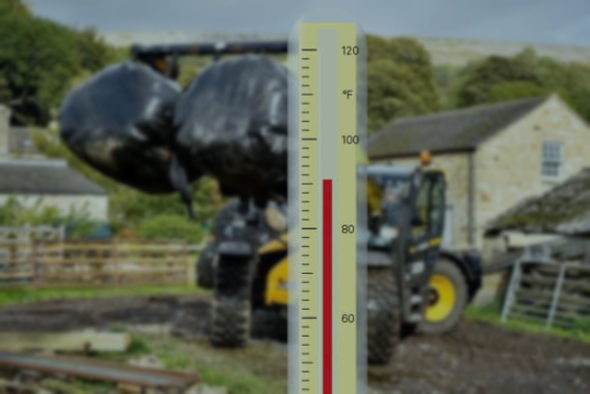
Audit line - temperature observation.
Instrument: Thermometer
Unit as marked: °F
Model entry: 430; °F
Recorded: 91; °F
